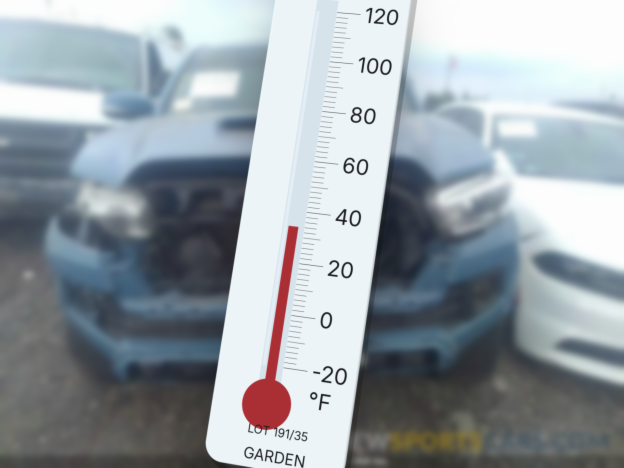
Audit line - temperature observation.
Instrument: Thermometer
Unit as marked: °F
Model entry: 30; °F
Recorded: 34; °F
